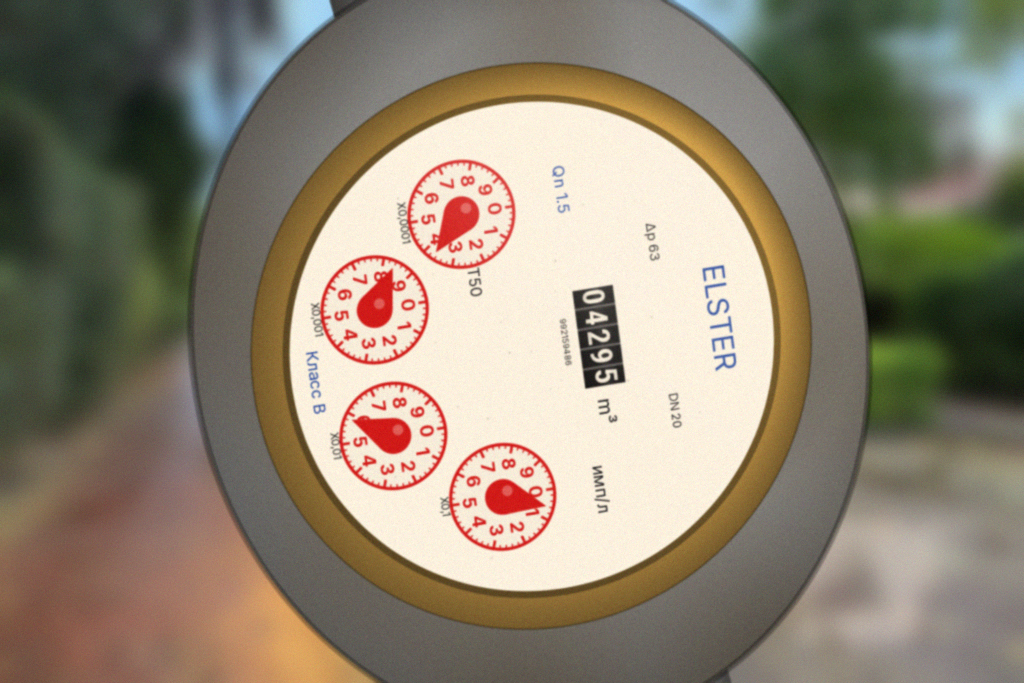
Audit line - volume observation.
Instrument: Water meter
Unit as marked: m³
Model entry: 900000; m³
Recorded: 4295.0583; m³
